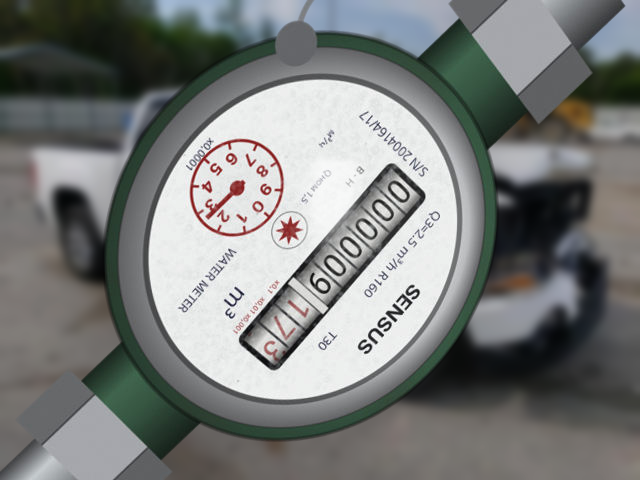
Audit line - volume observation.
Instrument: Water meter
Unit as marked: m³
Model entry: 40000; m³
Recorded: 9.1732; m³
